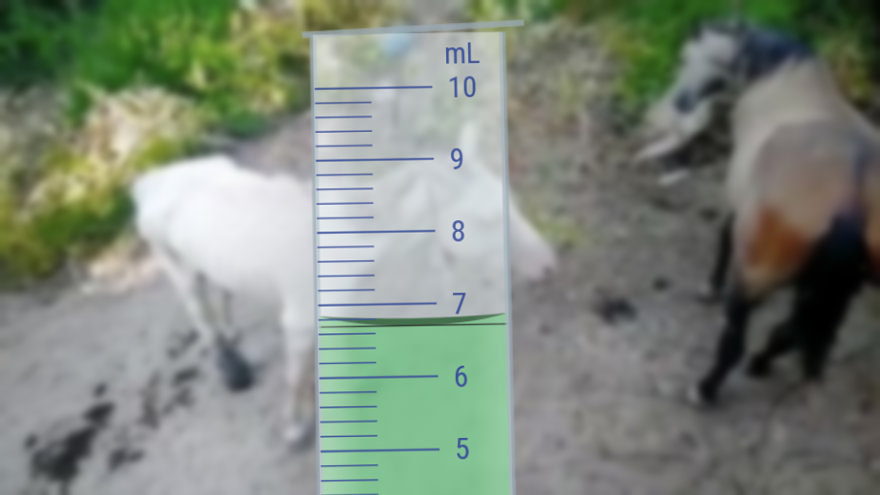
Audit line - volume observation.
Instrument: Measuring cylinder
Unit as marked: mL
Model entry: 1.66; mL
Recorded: 6.7; mL
